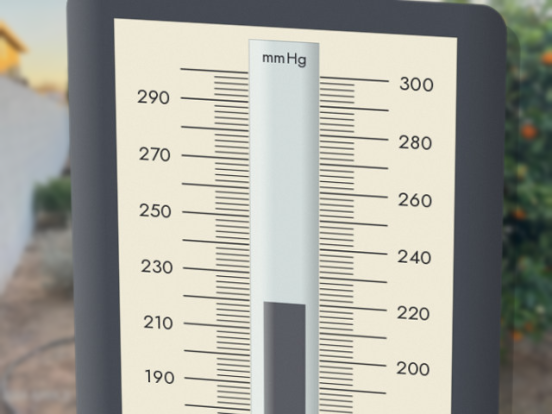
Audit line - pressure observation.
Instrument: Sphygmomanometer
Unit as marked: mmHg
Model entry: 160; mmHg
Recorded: 220; mmHg
